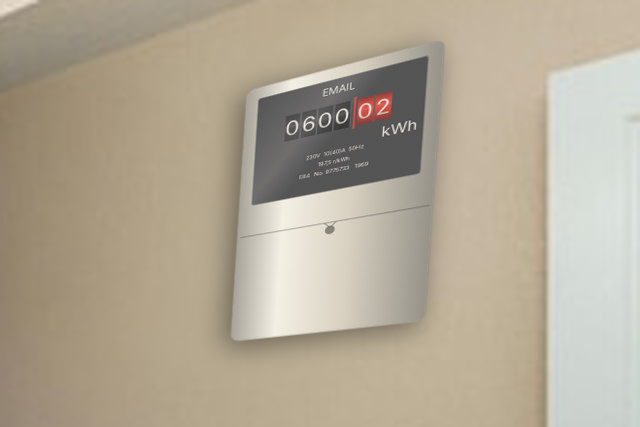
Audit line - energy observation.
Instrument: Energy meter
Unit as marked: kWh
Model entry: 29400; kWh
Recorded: 600.02; kWh
